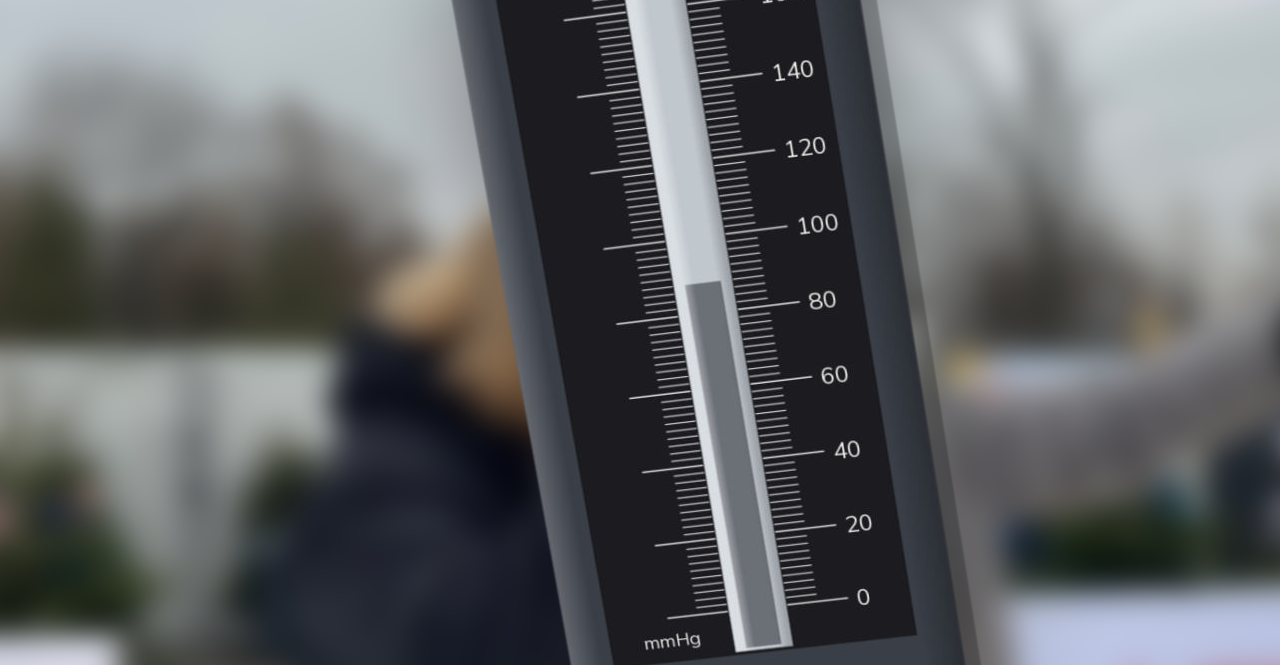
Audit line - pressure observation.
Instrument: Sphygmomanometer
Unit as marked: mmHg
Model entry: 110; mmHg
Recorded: 88; mmHg
